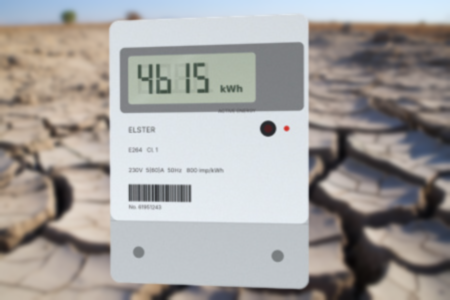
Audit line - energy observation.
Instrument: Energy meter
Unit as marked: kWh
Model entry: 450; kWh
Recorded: 4615; kWh
